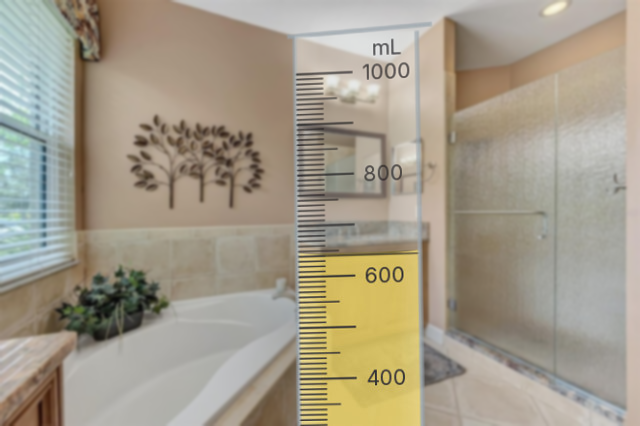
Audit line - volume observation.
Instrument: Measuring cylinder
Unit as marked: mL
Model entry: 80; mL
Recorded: 640; mL
